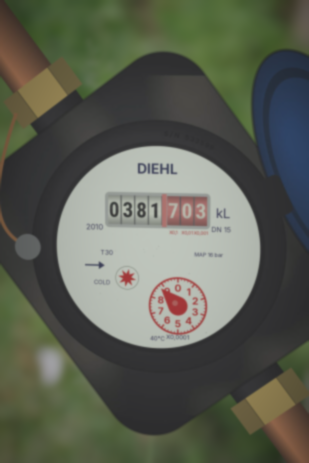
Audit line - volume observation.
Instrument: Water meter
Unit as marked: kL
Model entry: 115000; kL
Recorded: 381.7038; kL
